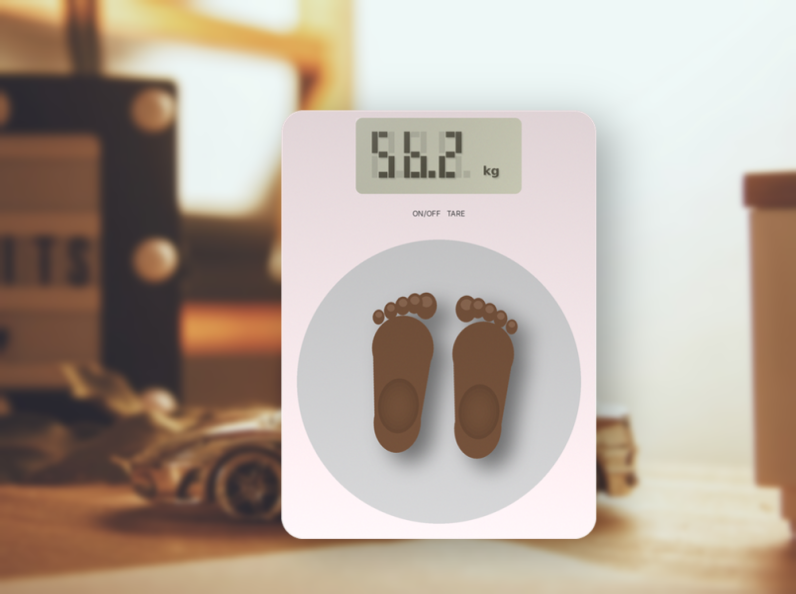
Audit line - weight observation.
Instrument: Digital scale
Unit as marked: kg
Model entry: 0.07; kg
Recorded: 56.2; kg
